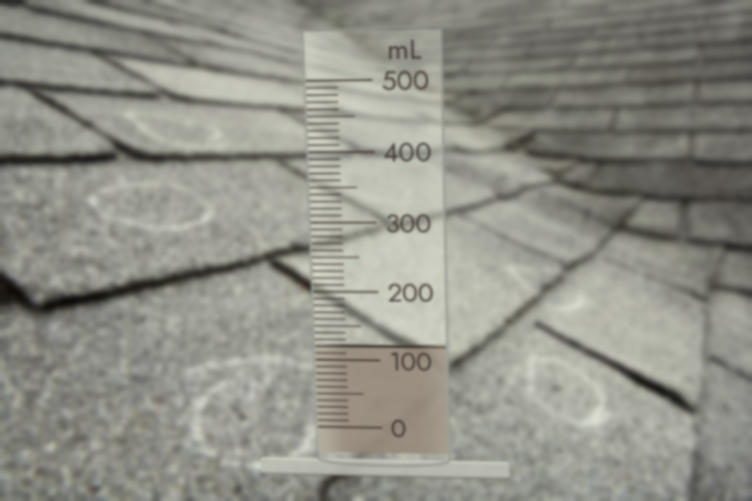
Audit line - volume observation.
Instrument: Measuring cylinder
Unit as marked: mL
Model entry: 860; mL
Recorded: 120; mL
